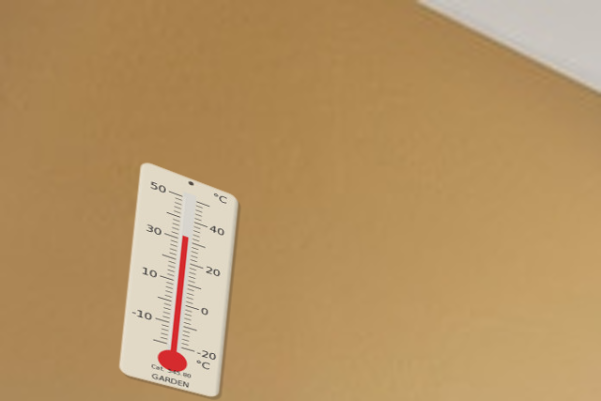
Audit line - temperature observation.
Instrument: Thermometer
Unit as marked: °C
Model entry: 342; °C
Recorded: 32; °C
